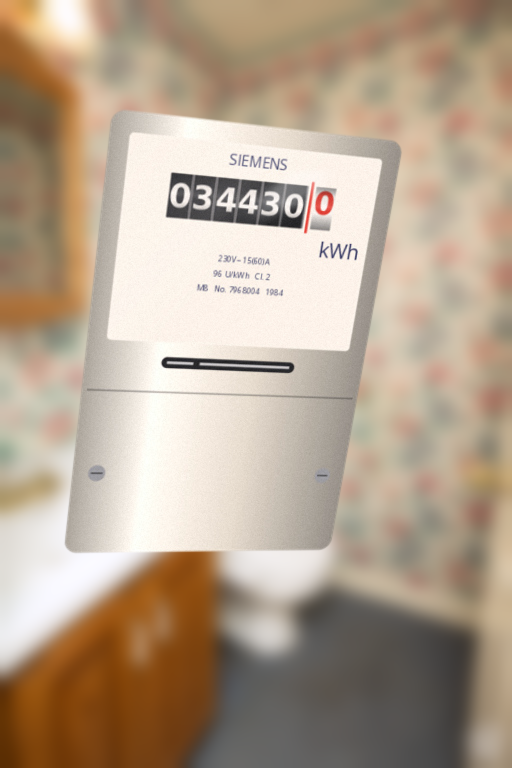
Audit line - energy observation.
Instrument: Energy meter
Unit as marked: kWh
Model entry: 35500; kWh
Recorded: 34430.0; kWh
